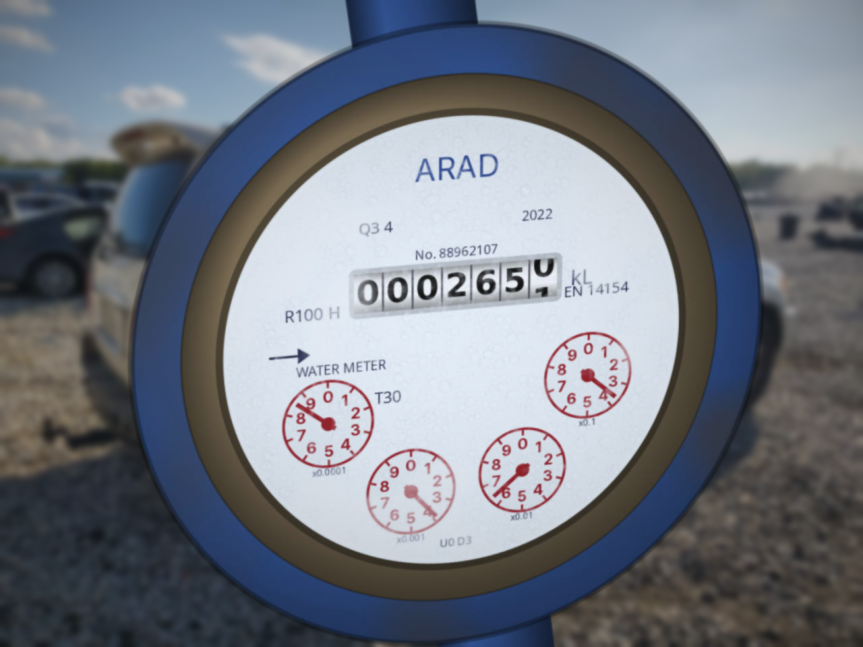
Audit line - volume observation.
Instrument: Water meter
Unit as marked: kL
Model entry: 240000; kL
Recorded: 2650.3638; kL
